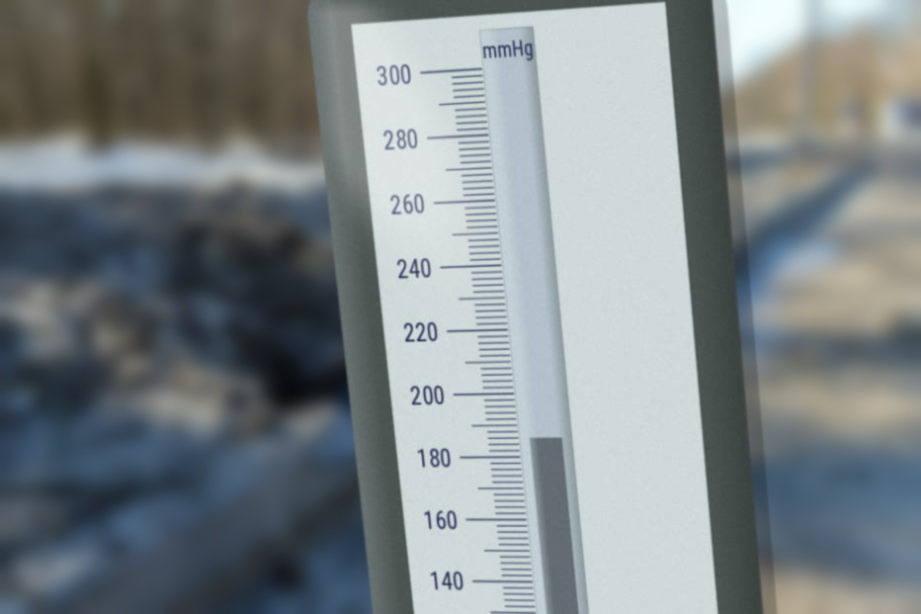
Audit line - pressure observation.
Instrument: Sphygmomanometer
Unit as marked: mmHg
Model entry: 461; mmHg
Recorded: 186; mmHg
